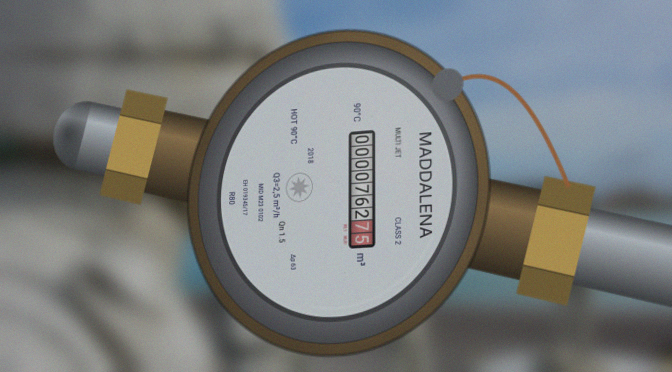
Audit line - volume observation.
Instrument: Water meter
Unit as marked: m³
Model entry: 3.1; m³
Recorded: 762.75; m³
